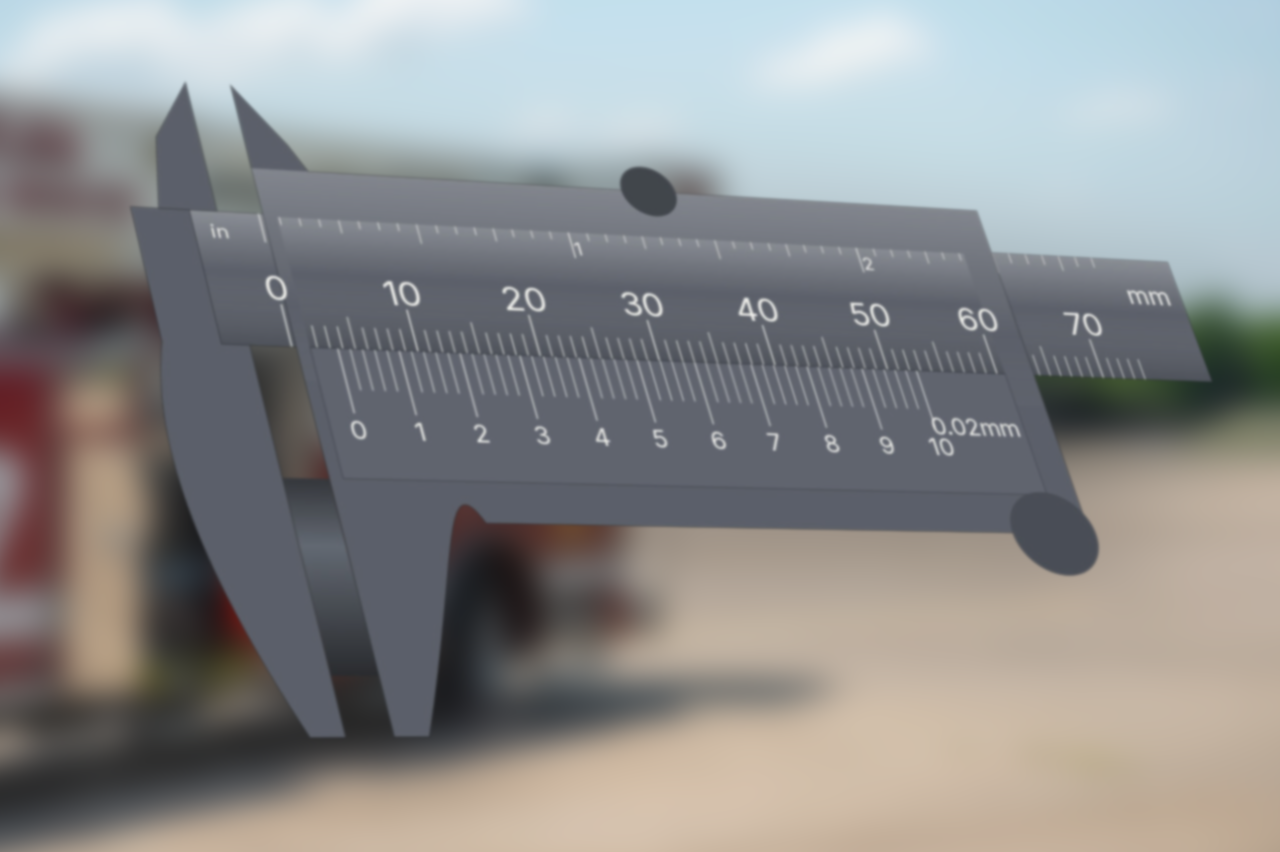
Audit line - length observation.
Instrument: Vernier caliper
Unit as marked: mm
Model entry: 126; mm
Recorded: 3.6; mm
